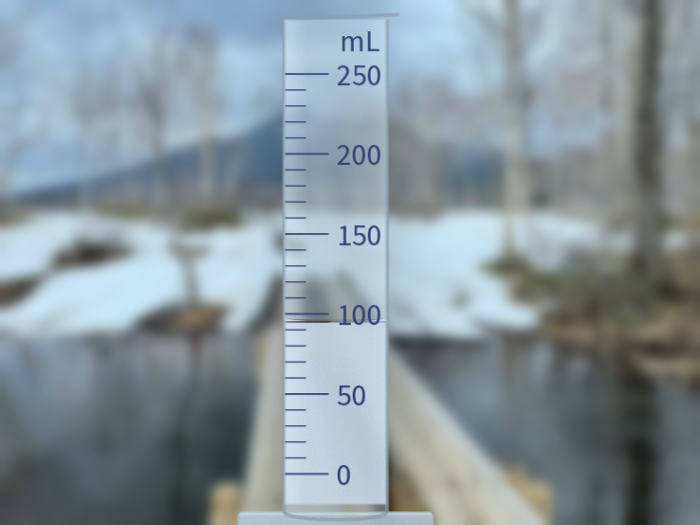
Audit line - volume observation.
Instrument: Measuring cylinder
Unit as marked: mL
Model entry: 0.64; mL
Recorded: 95; mL
